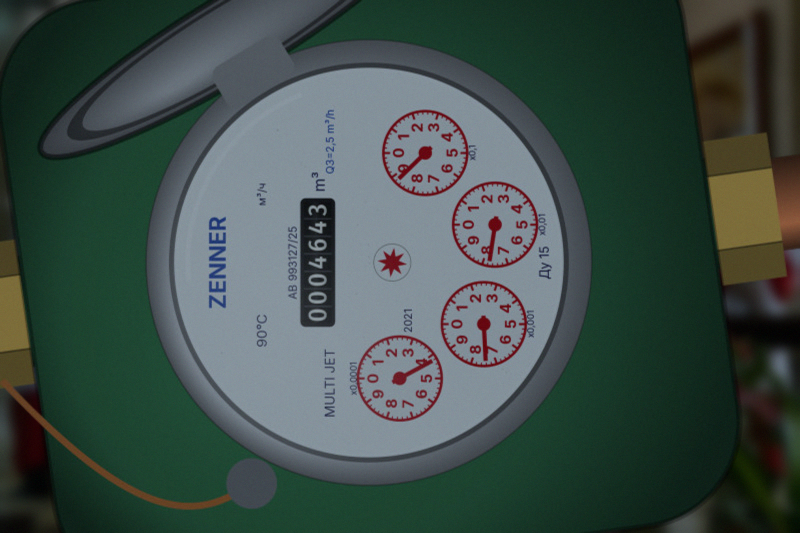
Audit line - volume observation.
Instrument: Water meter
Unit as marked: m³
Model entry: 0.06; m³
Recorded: 4643.8774; m³
